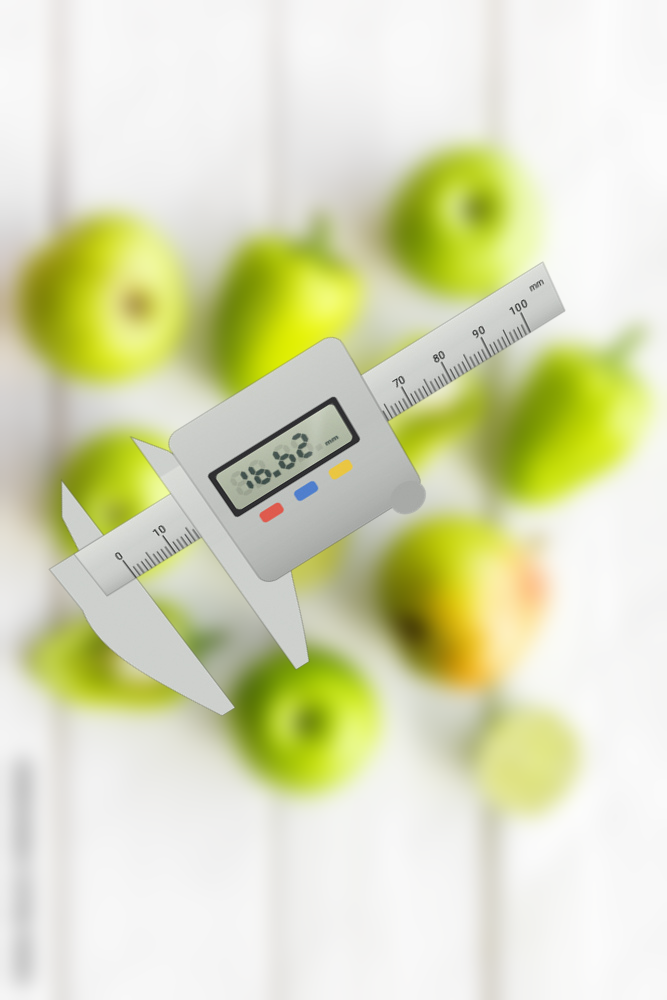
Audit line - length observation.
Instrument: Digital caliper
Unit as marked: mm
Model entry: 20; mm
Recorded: 16.62; mm
